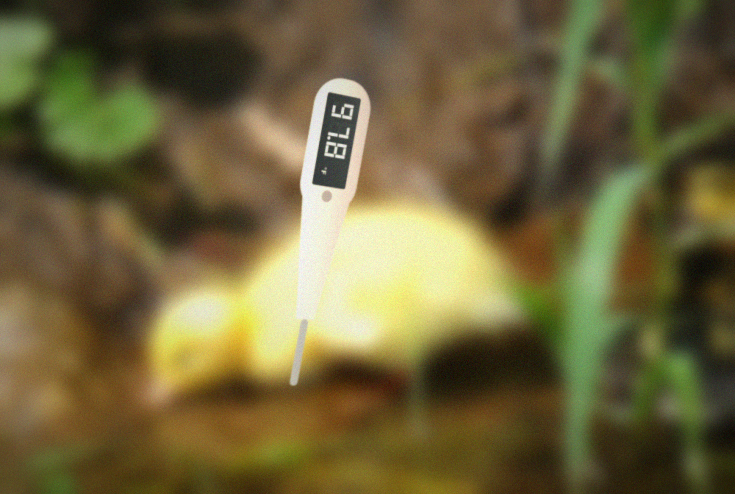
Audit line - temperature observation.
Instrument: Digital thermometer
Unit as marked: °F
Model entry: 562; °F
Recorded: 97.8; °F
